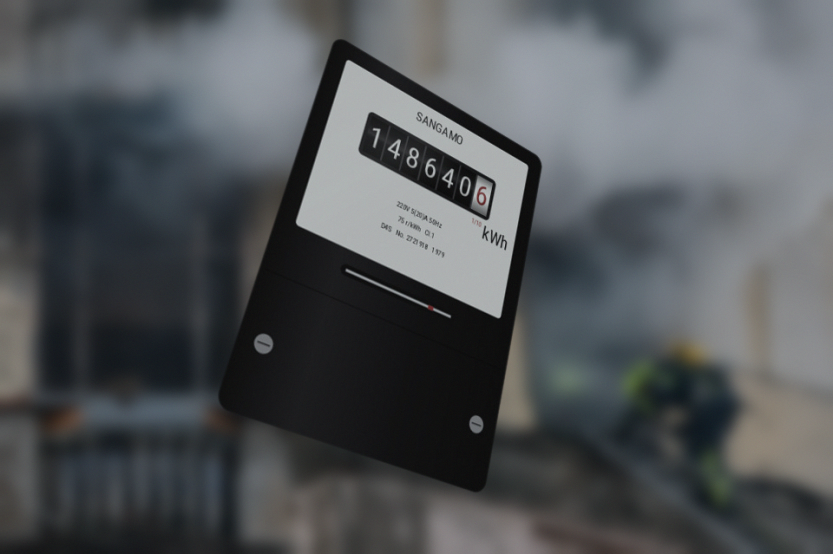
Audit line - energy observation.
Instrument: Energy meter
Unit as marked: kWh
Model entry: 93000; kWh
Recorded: 148640.6; kWh
